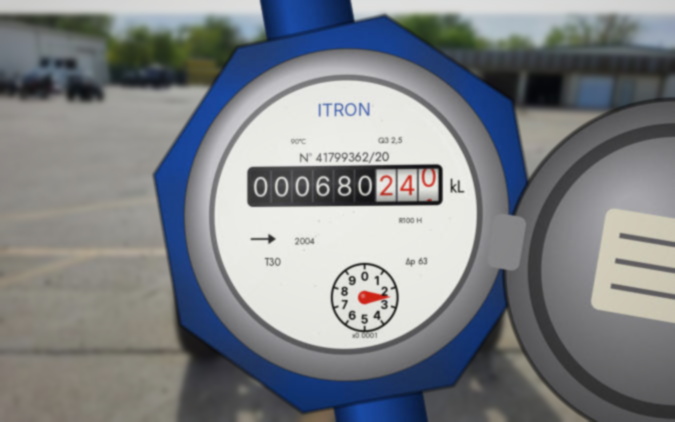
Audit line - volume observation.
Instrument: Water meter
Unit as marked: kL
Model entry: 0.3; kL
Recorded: 680.2402; kL
